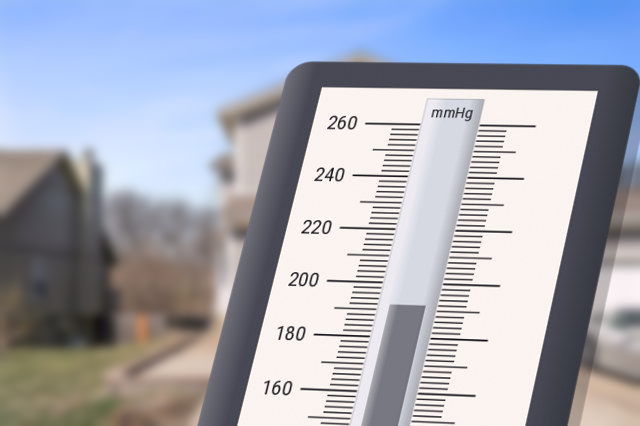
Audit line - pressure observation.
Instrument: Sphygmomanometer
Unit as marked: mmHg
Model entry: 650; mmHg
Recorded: 192; mmHg
